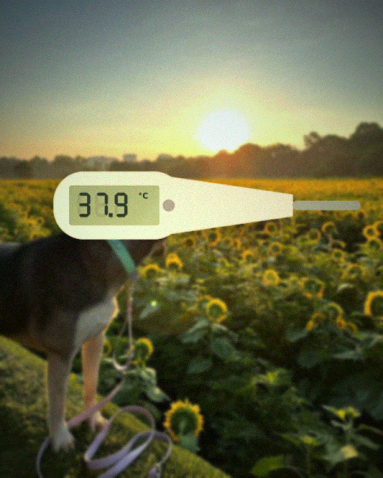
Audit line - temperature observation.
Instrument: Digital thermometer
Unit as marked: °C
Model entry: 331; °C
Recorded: 37.9; °C
